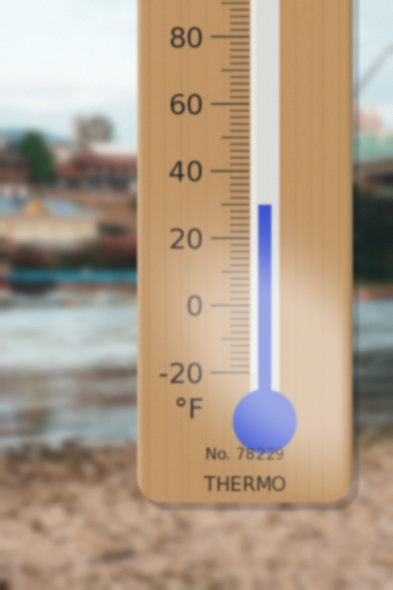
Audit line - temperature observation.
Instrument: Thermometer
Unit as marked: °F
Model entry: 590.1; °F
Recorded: 30; °F
